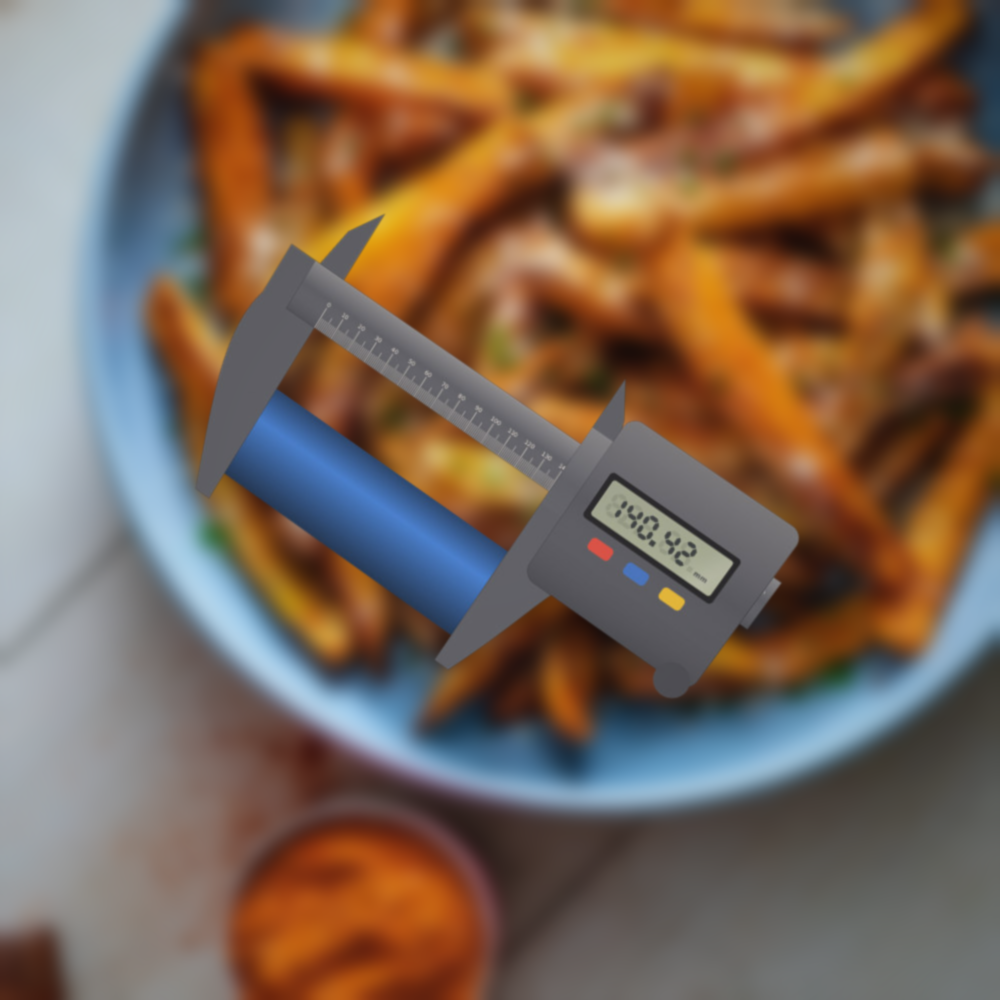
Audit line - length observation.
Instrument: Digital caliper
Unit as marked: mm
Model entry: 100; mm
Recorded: 140.42; mm
